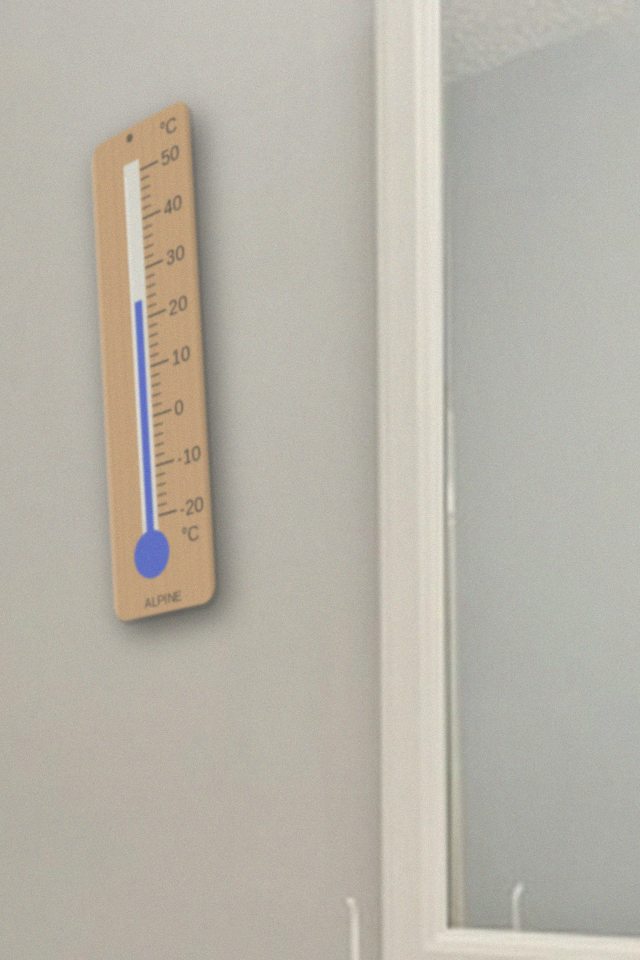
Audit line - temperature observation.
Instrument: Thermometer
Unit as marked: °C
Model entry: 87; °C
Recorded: 24; °C
